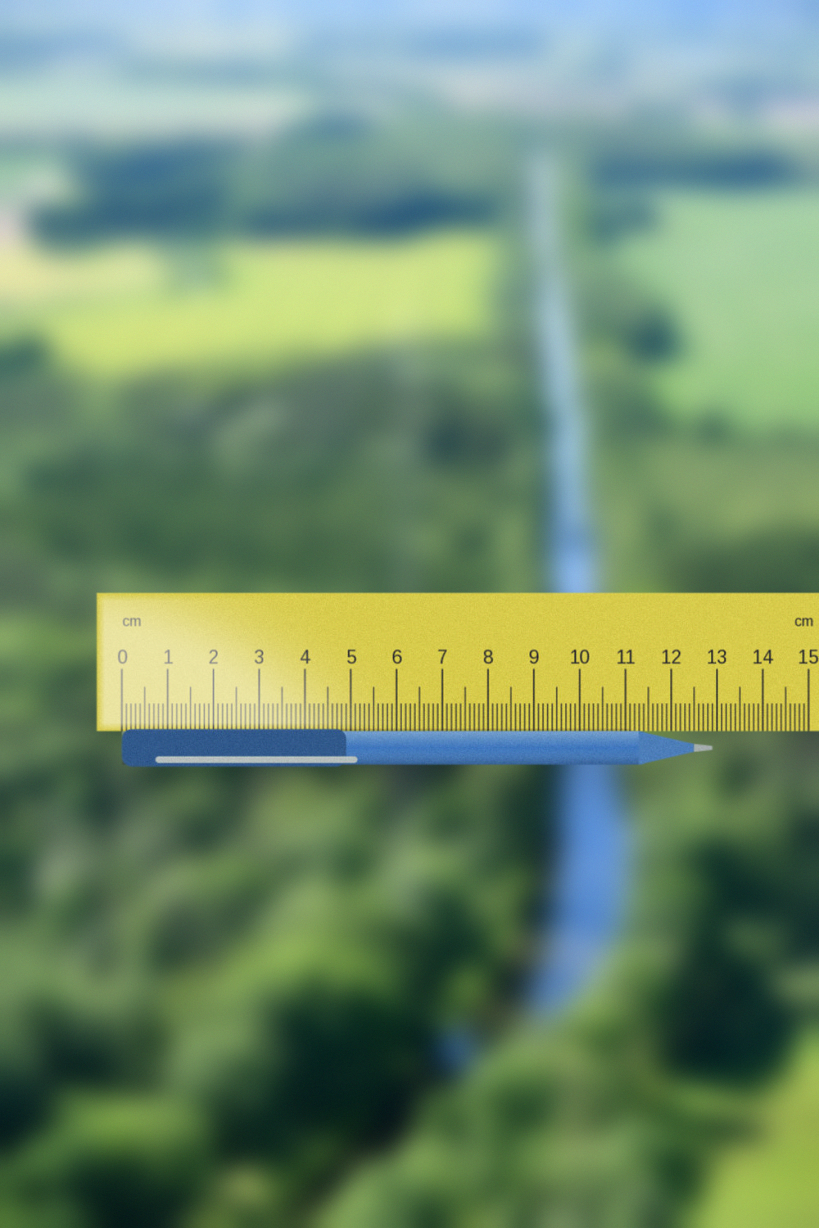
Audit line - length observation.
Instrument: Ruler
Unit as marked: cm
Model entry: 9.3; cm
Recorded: 12.9; cm
